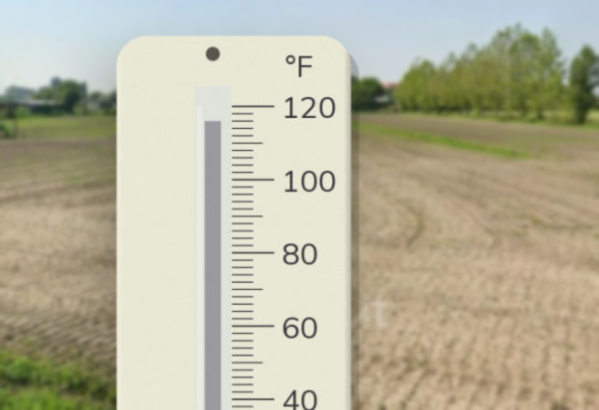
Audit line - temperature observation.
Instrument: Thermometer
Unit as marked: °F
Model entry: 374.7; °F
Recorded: 116; °F
